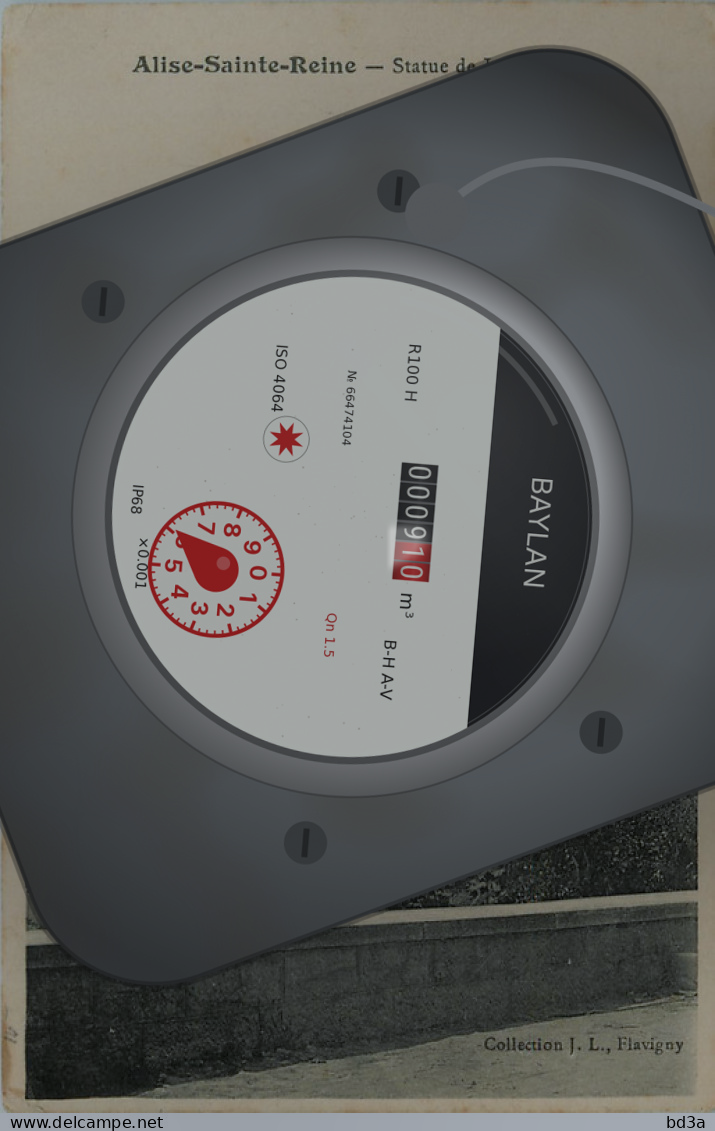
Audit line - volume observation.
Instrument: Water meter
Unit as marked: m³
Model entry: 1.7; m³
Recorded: 9.106; m³
